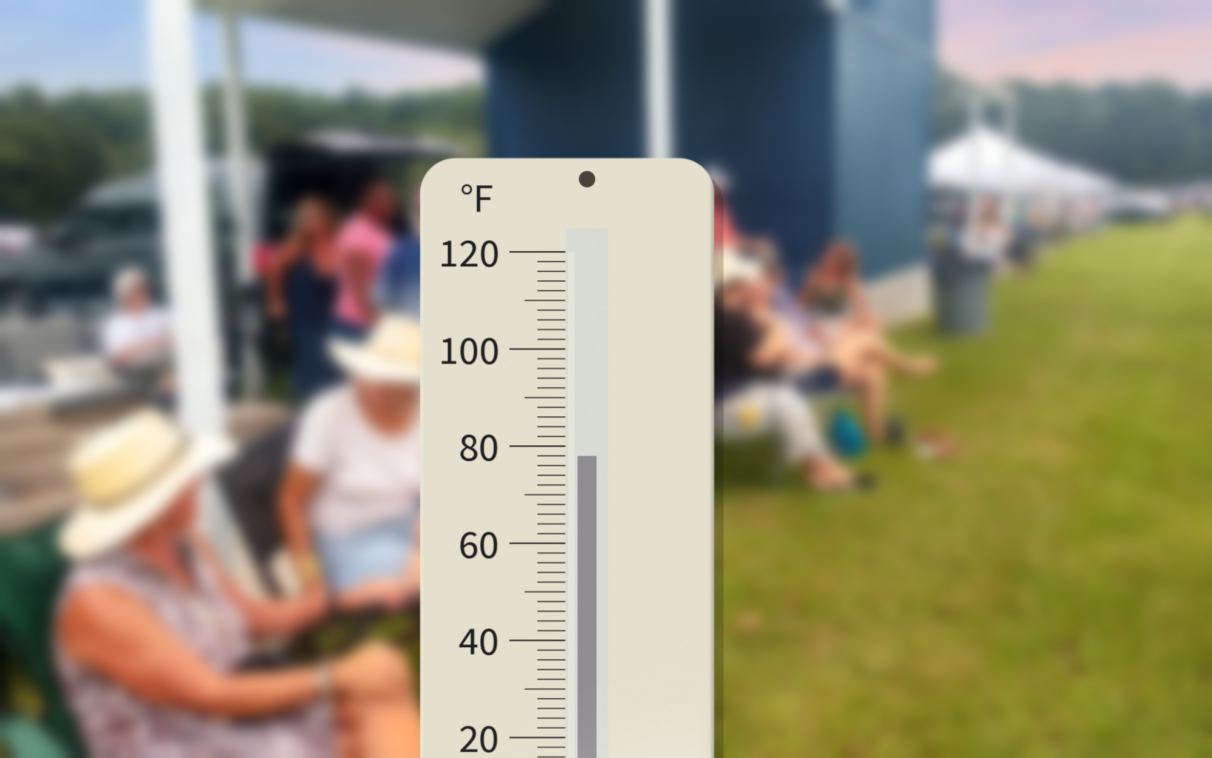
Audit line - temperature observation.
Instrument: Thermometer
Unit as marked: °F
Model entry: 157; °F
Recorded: 78; °F
